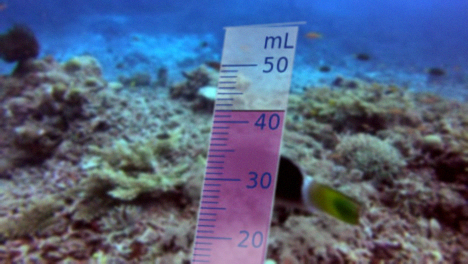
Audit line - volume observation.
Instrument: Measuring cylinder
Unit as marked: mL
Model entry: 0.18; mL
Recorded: 42; mL
